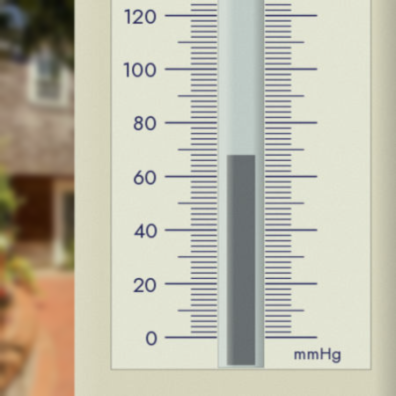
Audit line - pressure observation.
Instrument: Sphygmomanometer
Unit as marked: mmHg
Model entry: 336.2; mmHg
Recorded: 68; mmHg
